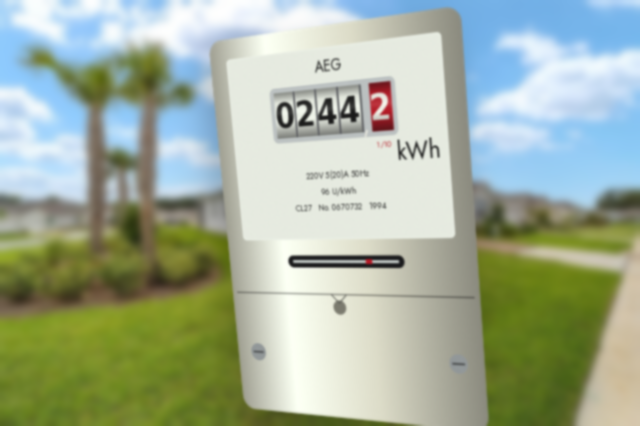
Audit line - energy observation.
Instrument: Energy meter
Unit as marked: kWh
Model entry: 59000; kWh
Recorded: 244.2; kWh
